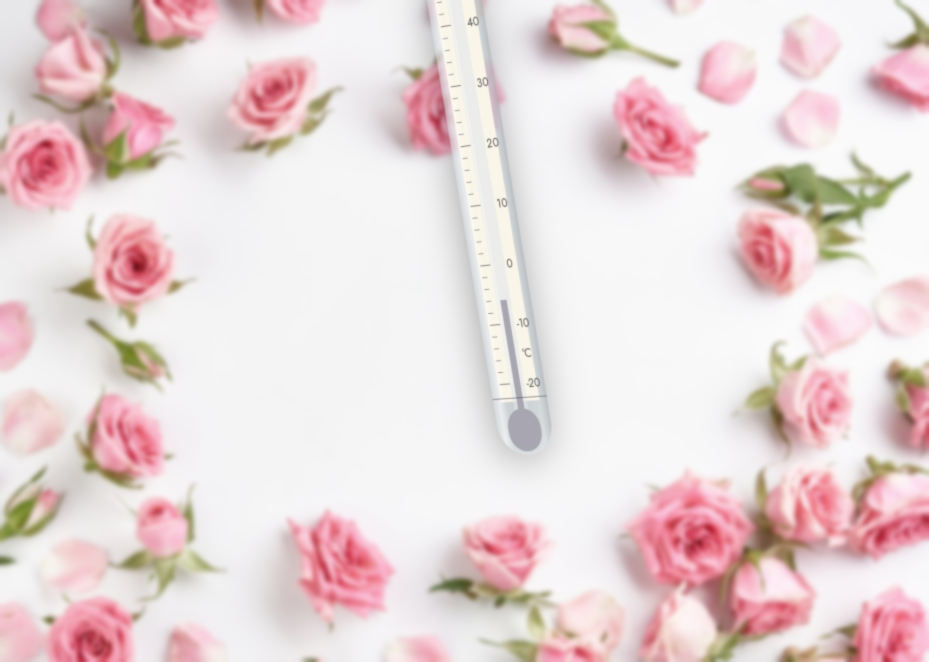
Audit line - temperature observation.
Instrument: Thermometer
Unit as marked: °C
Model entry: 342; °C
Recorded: -6; °C
